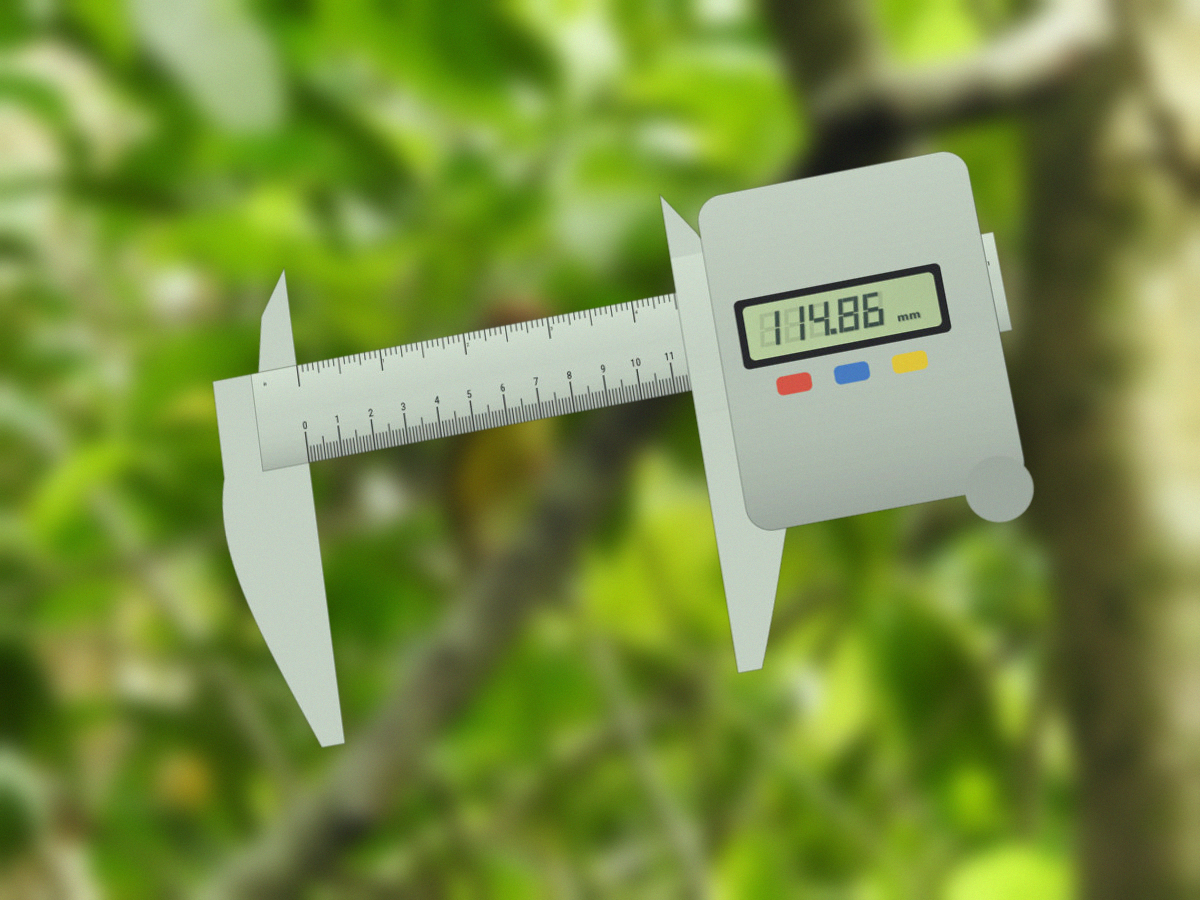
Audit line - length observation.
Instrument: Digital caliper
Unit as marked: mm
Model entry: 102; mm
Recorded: 114.86; mm
